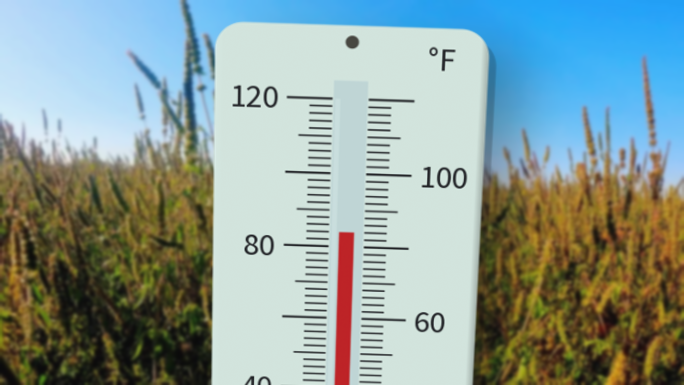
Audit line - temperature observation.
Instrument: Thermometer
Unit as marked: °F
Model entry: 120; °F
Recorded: 84; °F
